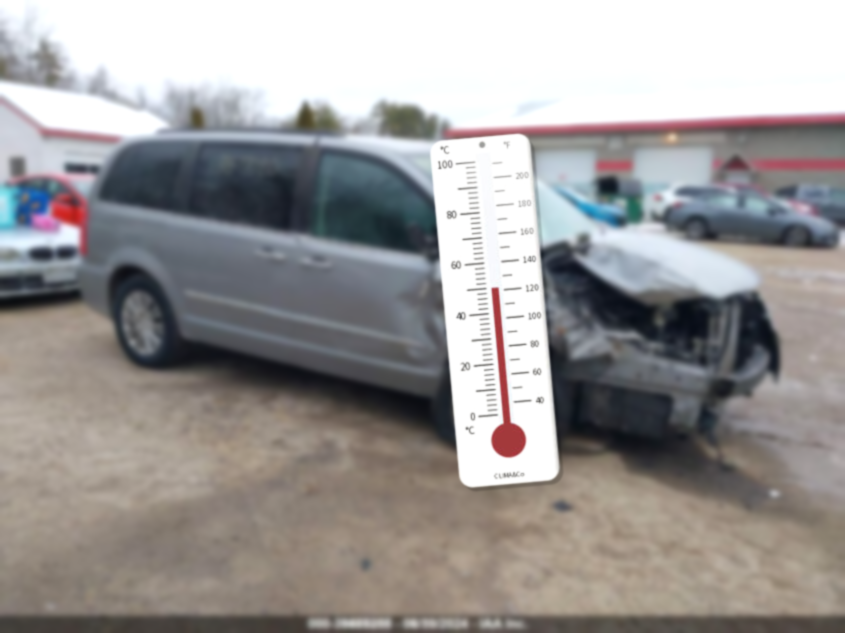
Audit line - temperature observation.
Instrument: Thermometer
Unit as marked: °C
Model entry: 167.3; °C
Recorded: 50; °C
